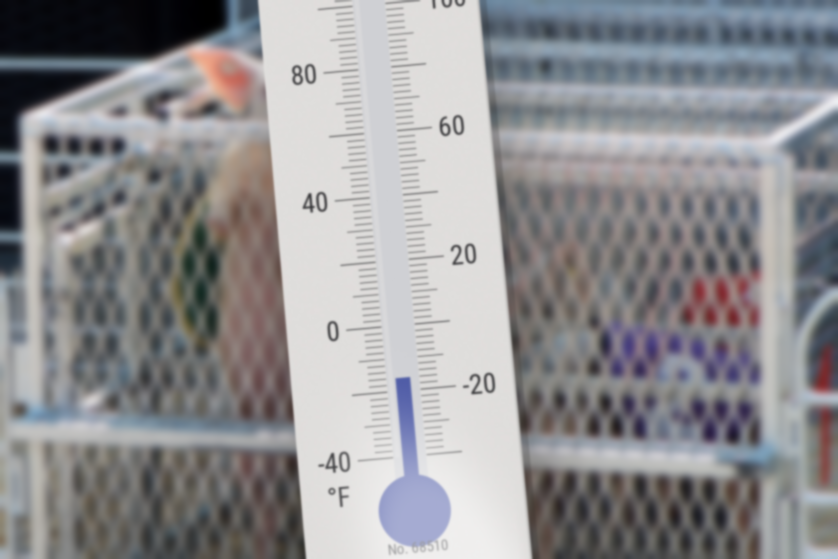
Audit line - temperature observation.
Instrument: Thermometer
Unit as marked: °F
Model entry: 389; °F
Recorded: -16; °F
